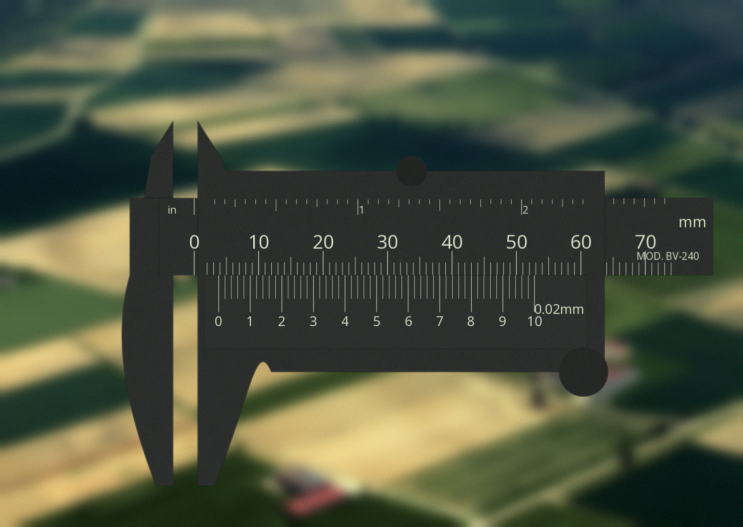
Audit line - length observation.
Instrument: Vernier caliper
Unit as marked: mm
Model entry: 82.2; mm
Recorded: 3.8; mm
